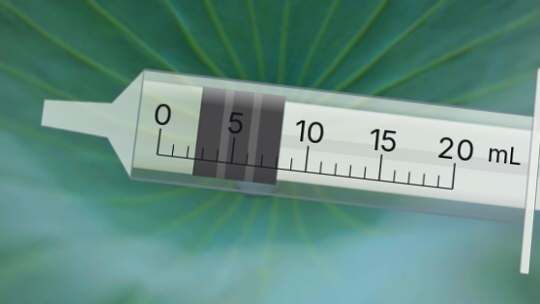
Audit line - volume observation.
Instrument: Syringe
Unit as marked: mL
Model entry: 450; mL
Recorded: 2.5; mL
